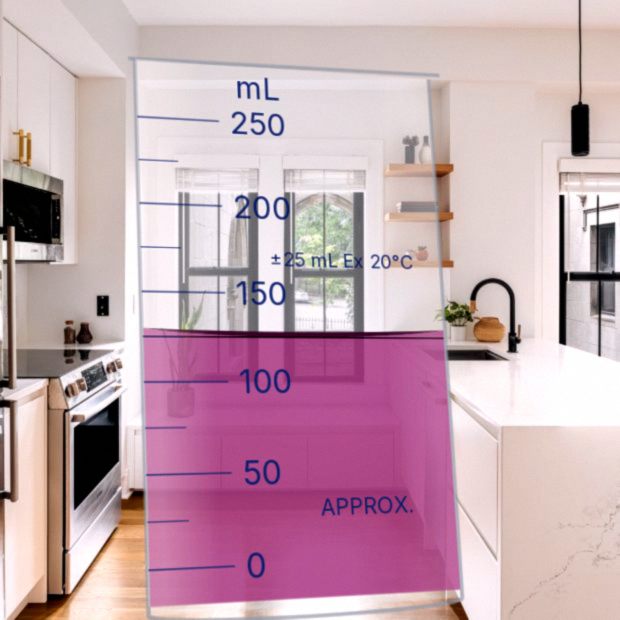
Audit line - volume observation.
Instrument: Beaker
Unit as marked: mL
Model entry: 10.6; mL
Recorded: 125; mL
